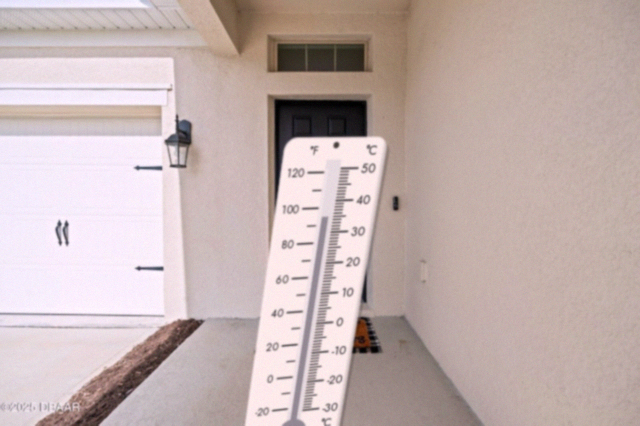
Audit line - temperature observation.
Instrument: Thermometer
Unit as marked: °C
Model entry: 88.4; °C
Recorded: 35; °C
